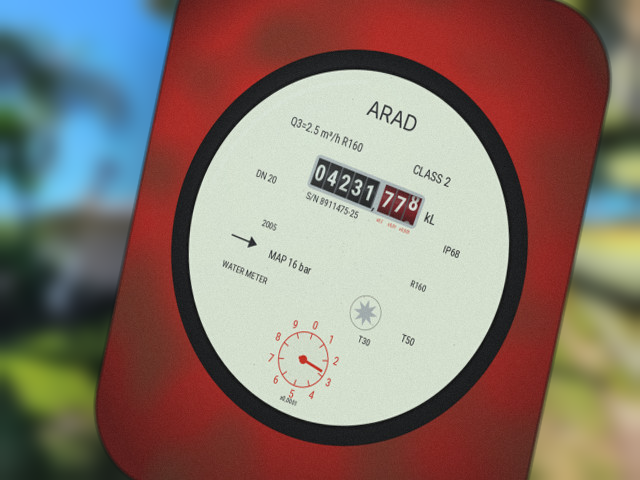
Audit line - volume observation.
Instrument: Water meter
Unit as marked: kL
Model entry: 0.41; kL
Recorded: 4231.7782; kL
